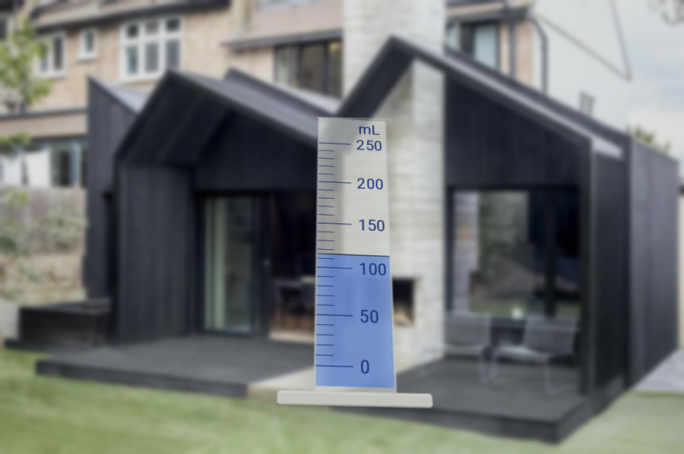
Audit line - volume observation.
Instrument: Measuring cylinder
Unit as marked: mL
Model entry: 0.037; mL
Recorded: 115; mL
